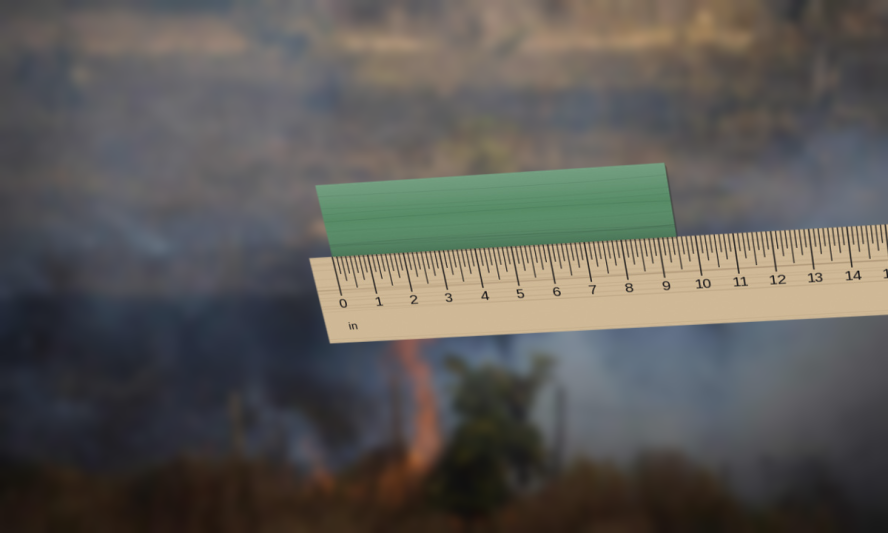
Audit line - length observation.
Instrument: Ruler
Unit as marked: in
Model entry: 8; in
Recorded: 9.5; in
